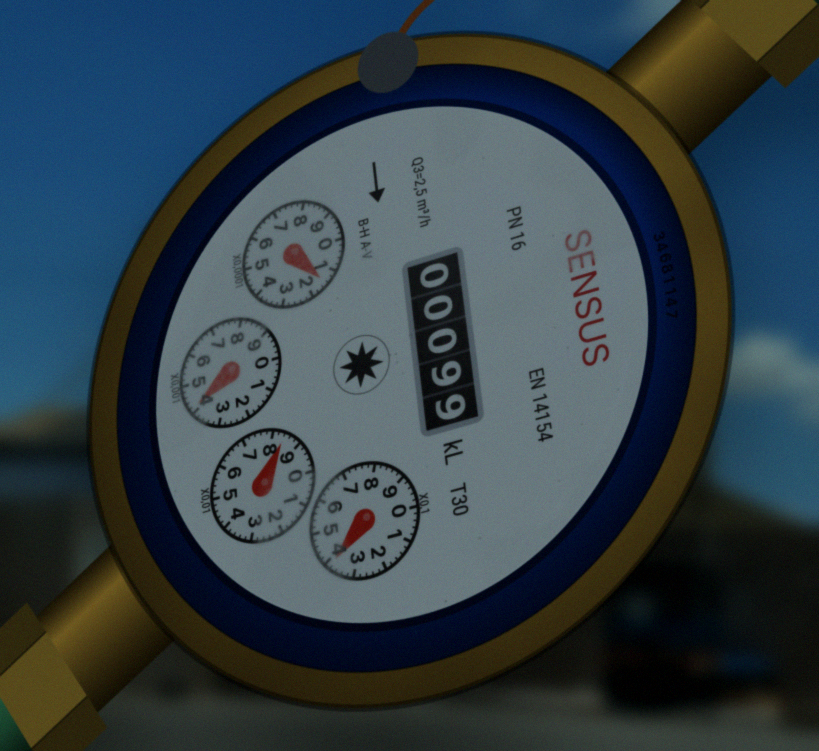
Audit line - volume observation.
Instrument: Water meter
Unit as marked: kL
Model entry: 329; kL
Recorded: 99.3841; kL
